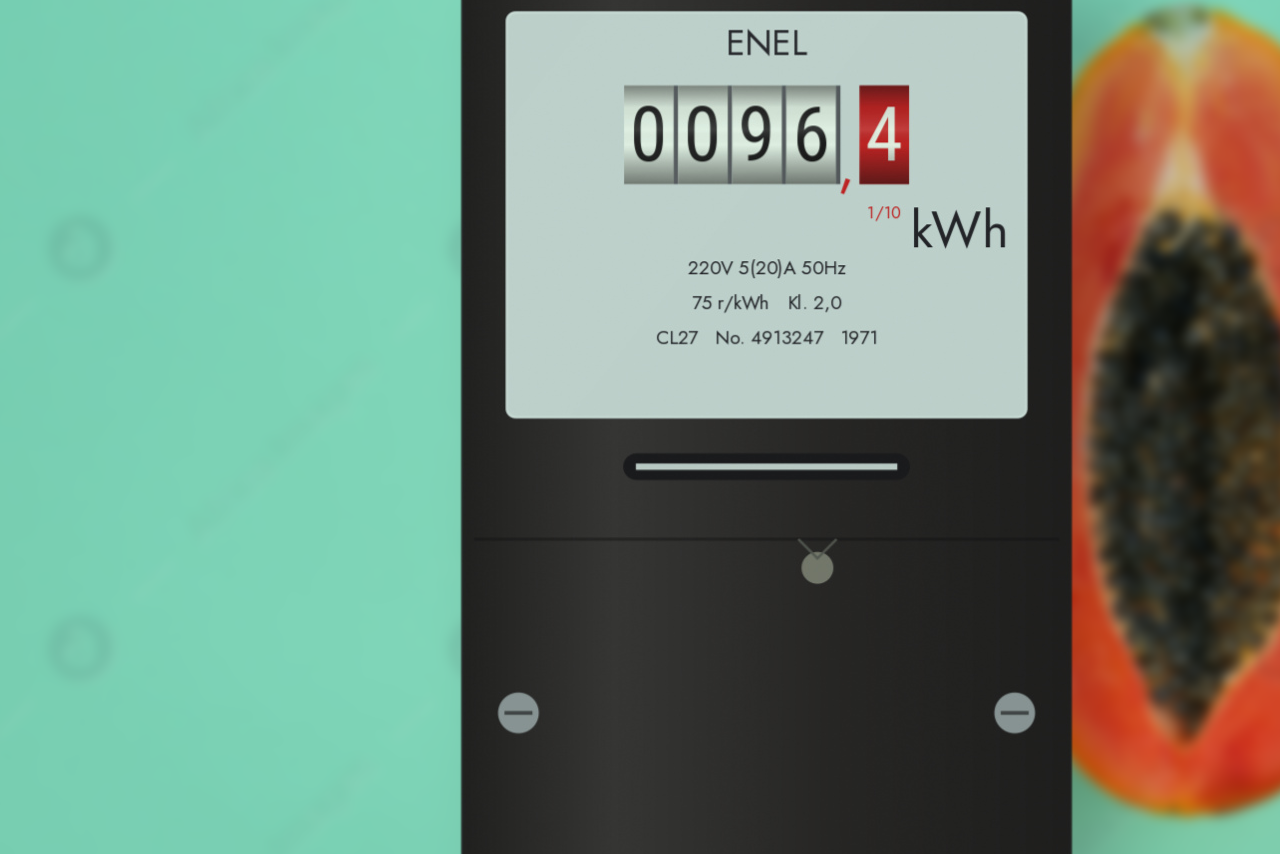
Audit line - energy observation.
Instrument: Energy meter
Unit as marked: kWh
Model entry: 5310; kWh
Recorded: 96.4; kWh
